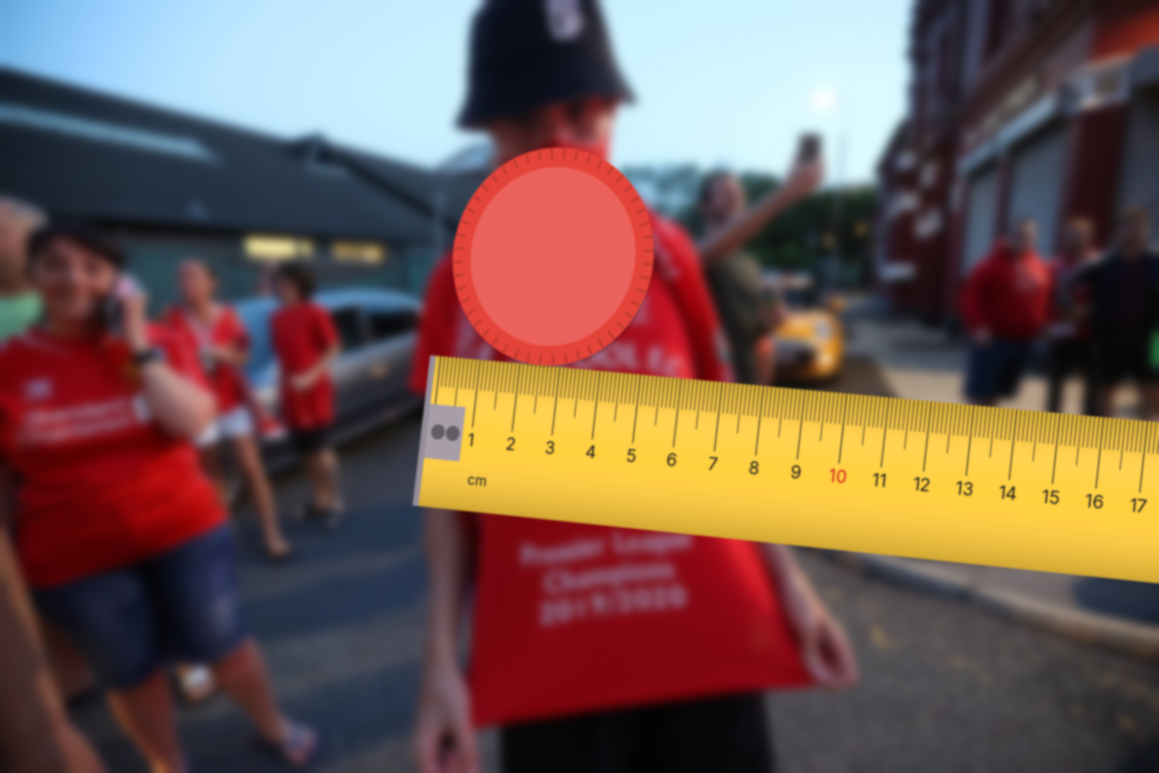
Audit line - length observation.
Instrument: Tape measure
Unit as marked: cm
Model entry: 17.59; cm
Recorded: 5; cm
